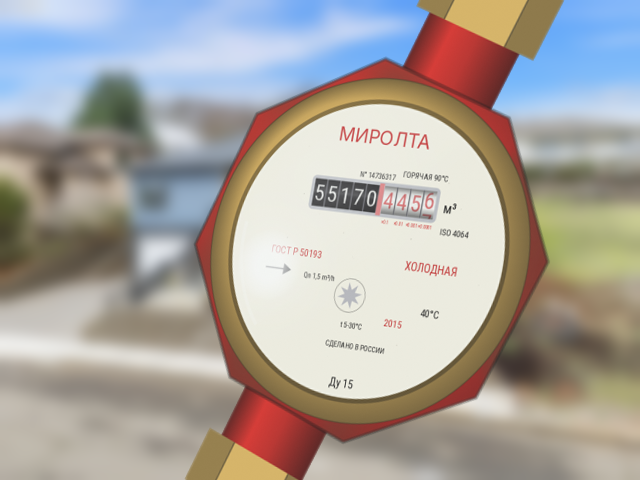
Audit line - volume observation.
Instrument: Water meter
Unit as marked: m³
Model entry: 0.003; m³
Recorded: 55170.4456; m³
